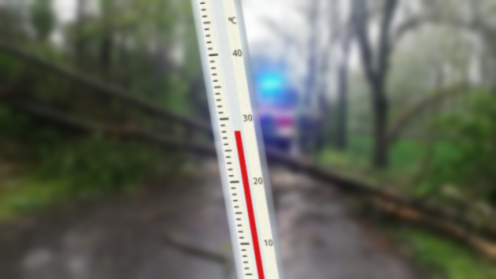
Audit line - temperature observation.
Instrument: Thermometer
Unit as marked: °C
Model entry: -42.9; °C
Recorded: 28; °C
